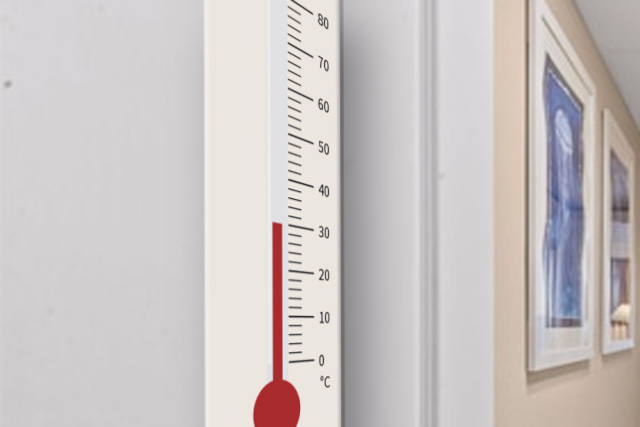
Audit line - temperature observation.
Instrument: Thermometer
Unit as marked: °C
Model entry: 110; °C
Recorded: 30; °C
